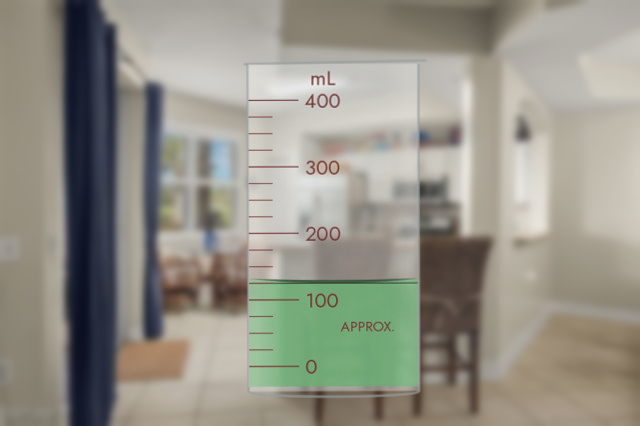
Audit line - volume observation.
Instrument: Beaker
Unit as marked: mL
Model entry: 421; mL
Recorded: 125; mL
